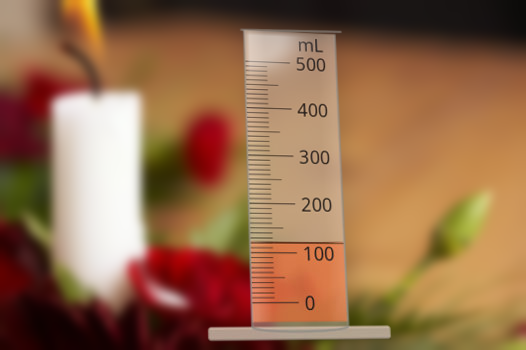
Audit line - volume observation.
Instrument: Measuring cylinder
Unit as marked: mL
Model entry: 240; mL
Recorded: 120; mL
